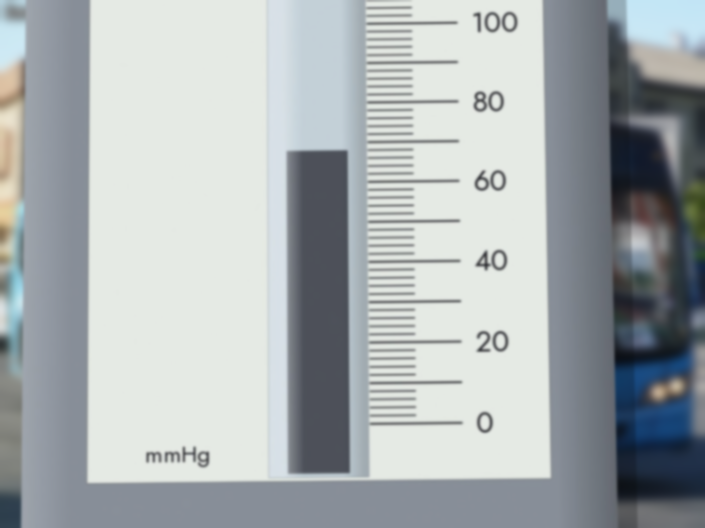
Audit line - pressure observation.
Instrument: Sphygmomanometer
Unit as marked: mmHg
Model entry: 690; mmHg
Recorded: 68; mmHg
